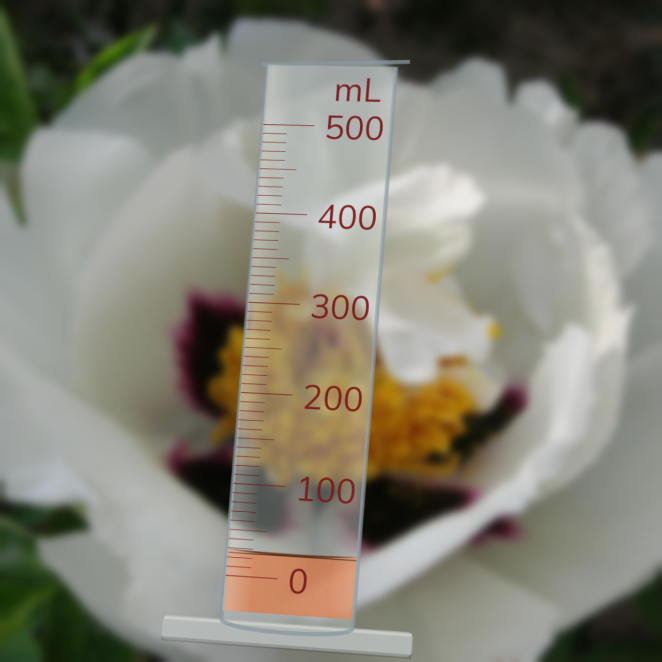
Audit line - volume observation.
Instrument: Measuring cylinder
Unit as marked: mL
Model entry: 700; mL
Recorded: 25; mL
